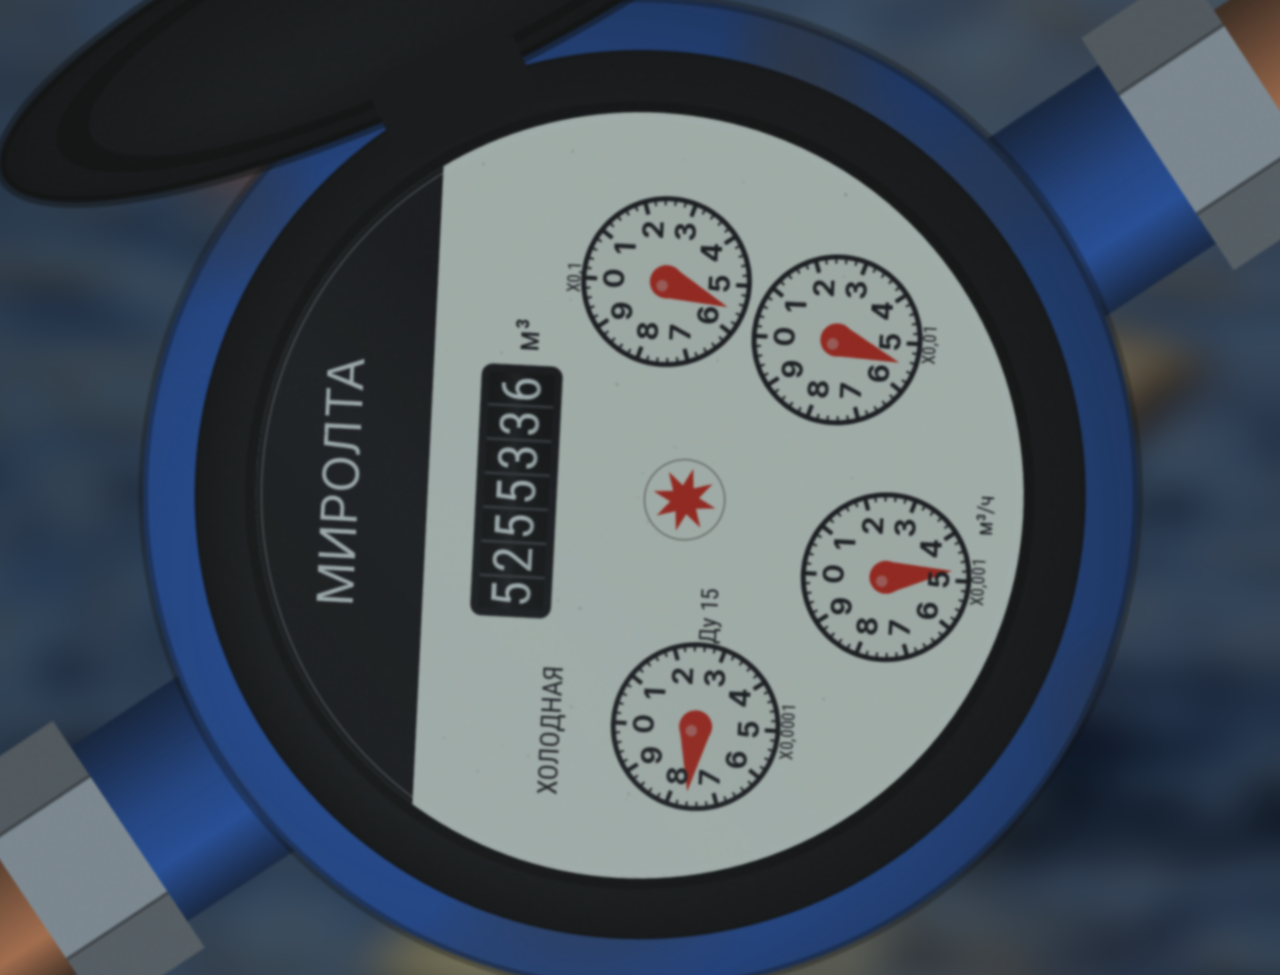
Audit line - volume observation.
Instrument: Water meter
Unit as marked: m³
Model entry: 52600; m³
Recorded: 5255336.5547; m³
